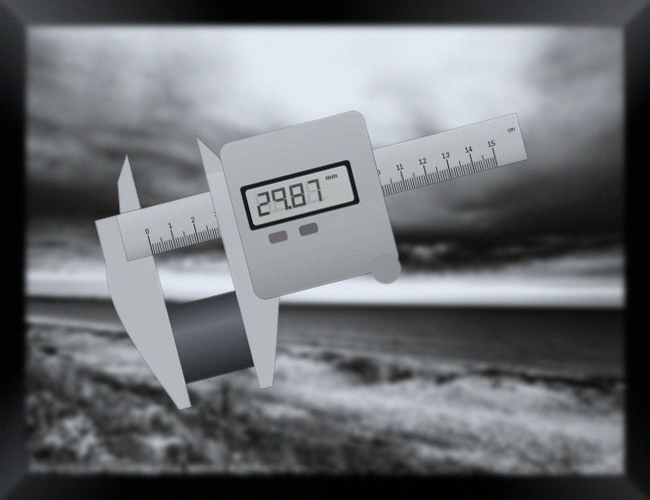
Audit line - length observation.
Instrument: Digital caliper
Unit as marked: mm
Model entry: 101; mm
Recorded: 29.87; mm
